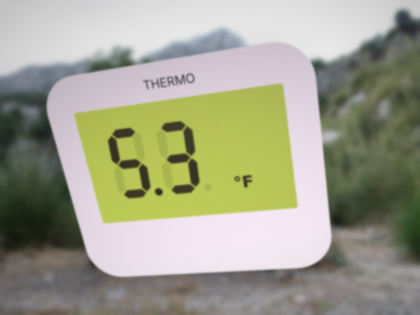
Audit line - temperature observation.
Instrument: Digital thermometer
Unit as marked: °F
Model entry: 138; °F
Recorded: 5.3; °F
